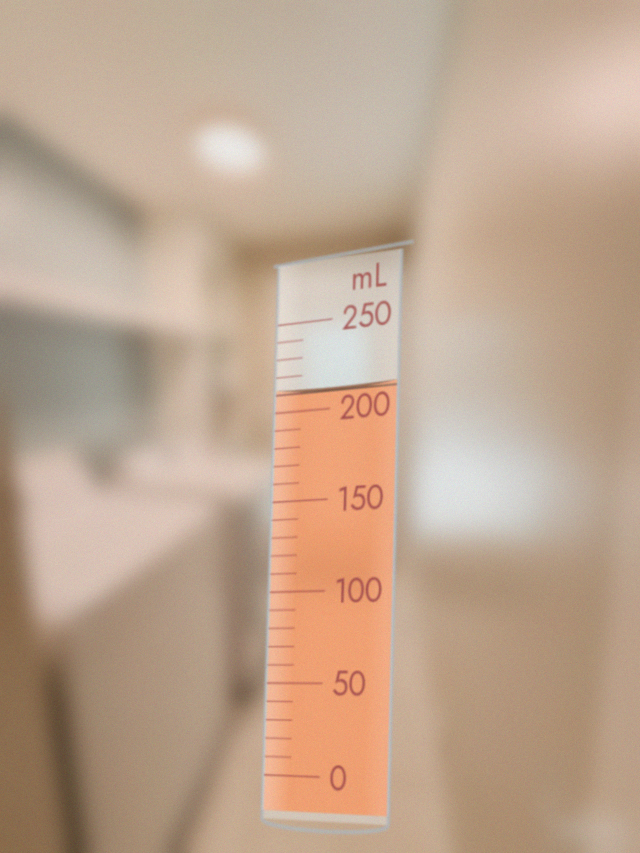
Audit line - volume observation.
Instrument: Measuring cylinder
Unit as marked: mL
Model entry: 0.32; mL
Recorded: 210; mL
